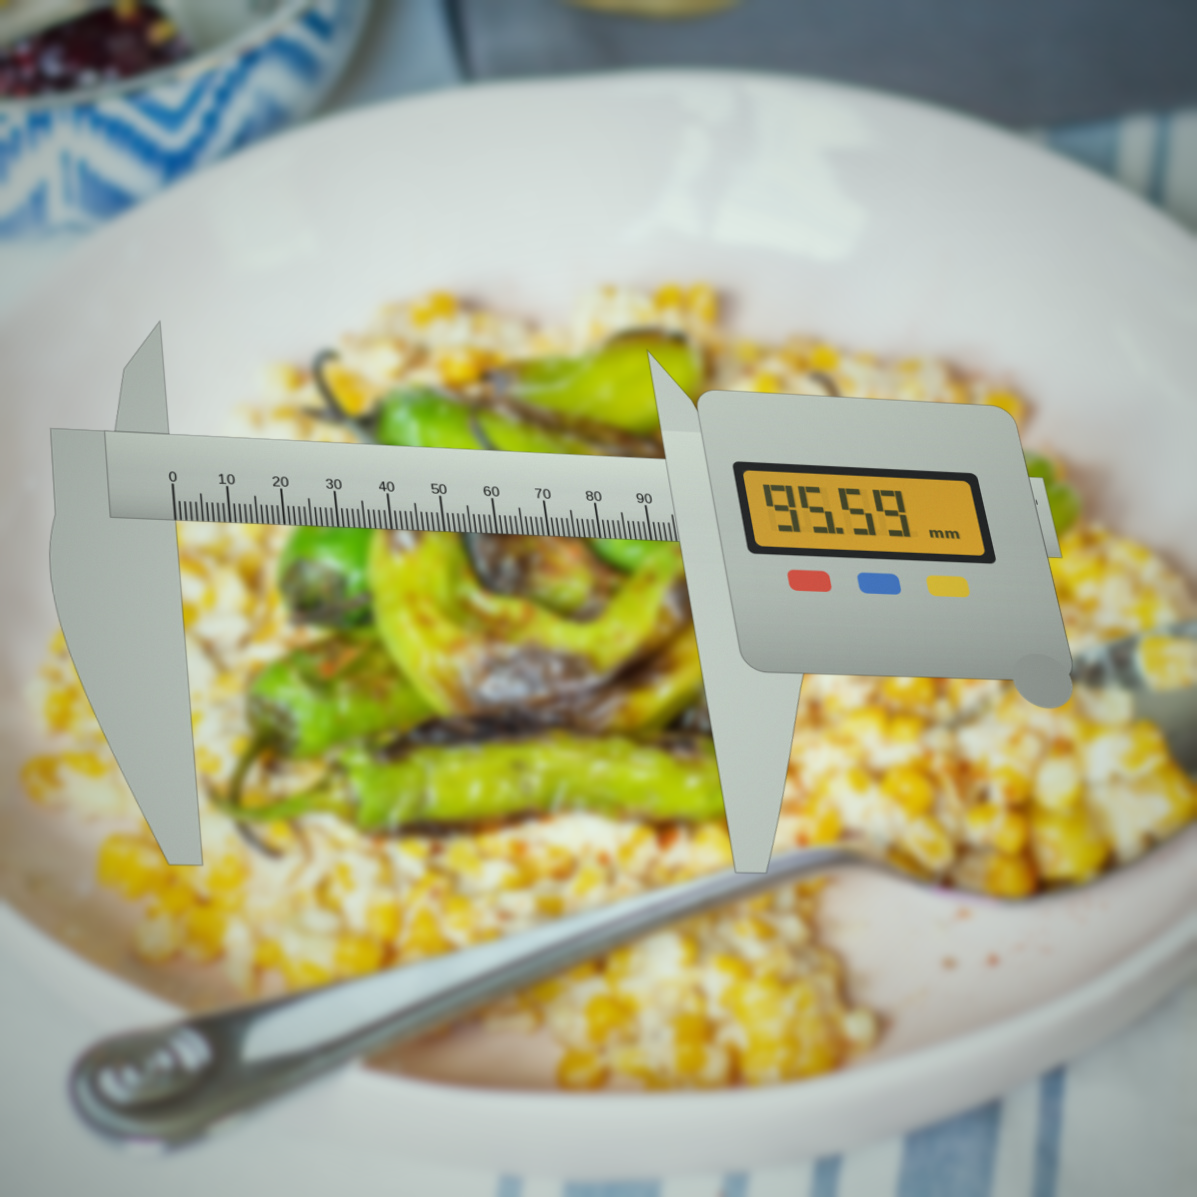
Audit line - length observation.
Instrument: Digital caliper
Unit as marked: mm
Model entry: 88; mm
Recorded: 95.59; mm
